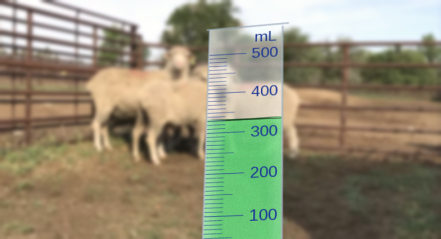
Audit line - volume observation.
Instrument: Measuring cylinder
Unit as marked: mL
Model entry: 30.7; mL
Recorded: 330; mL
